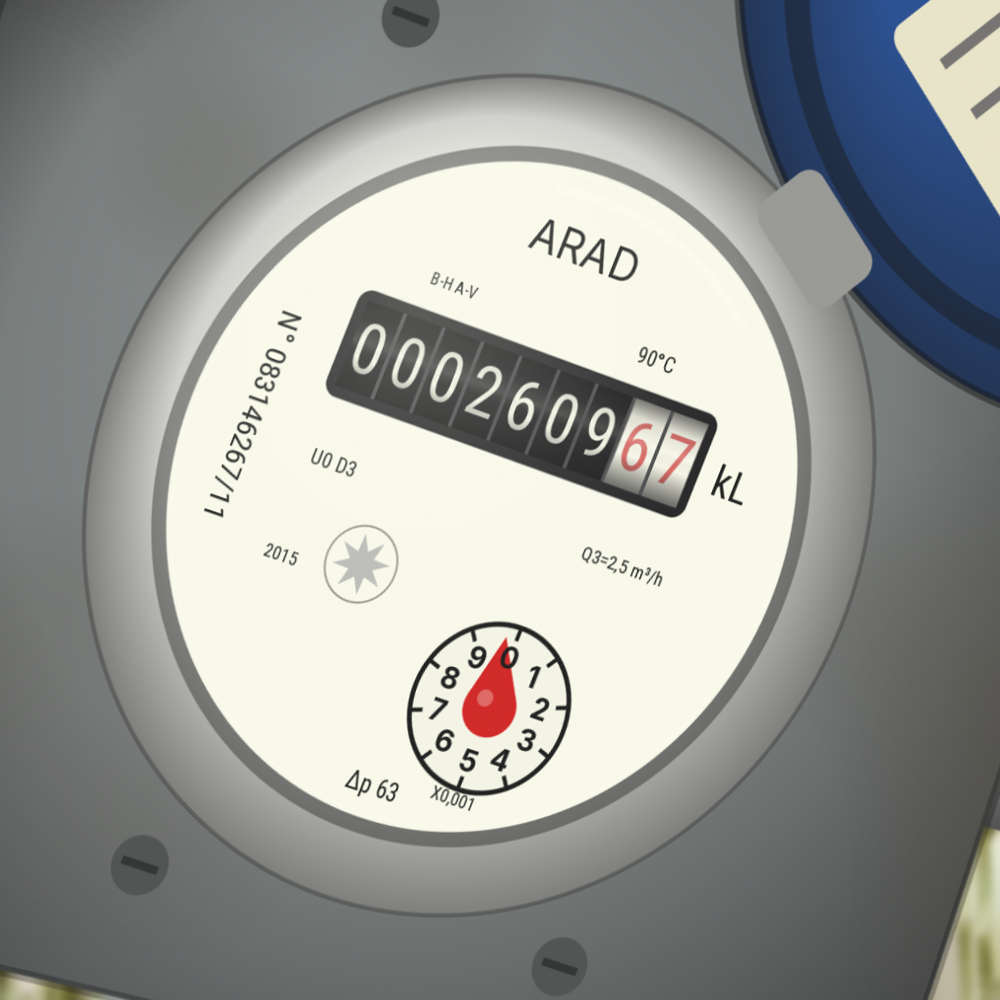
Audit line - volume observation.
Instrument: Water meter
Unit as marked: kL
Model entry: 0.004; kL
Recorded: 2609.669; kL
